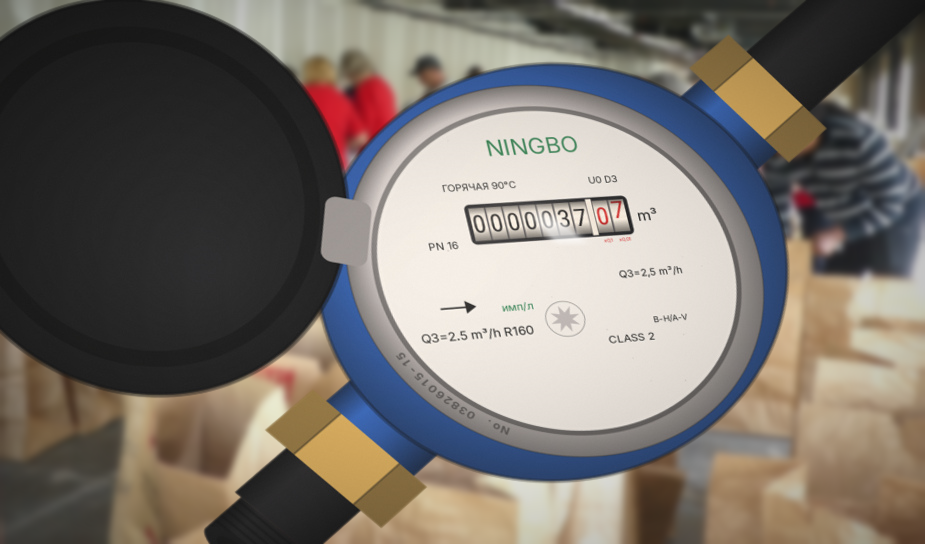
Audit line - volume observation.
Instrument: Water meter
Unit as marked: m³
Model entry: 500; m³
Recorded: 37.07; m³
